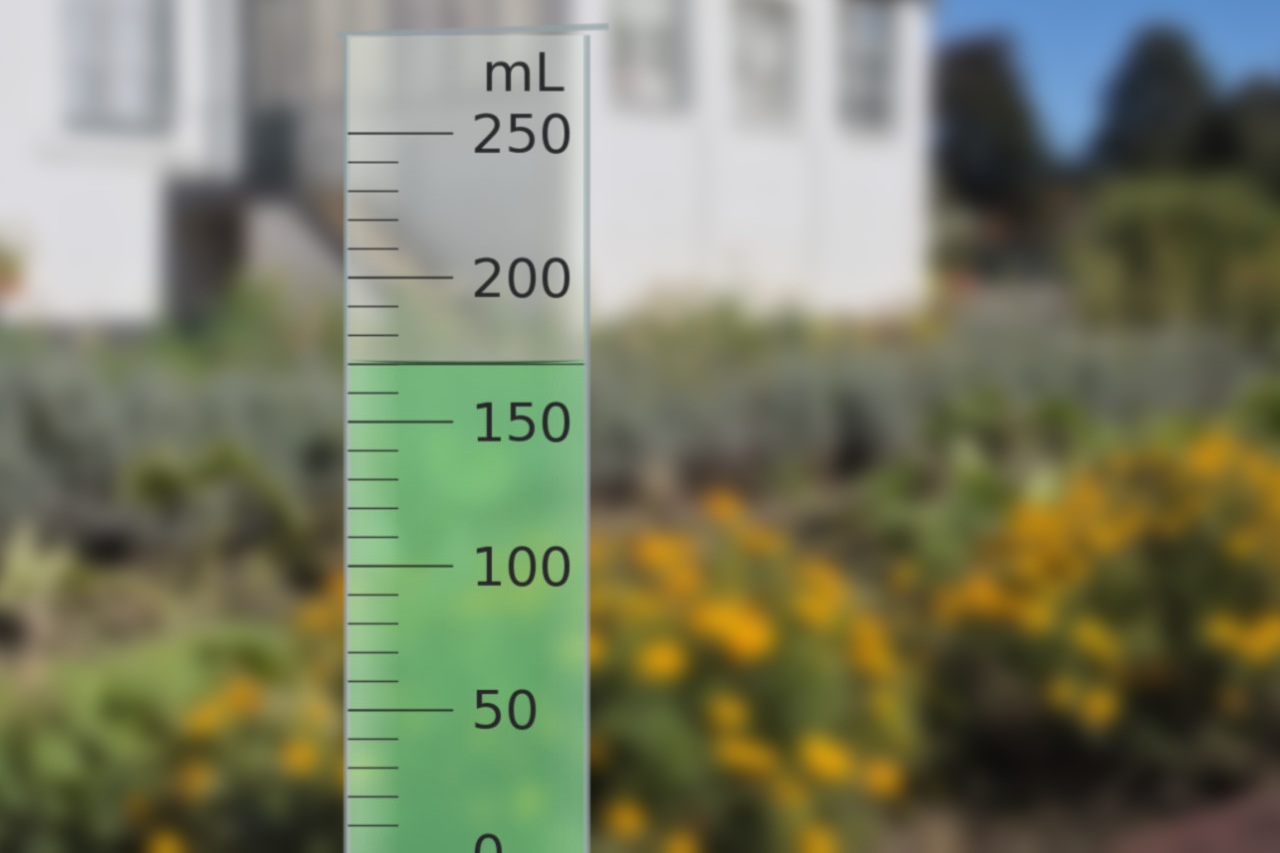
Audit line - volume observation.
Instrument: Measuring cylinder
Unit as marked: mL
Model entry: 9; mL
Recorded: 170; mL
